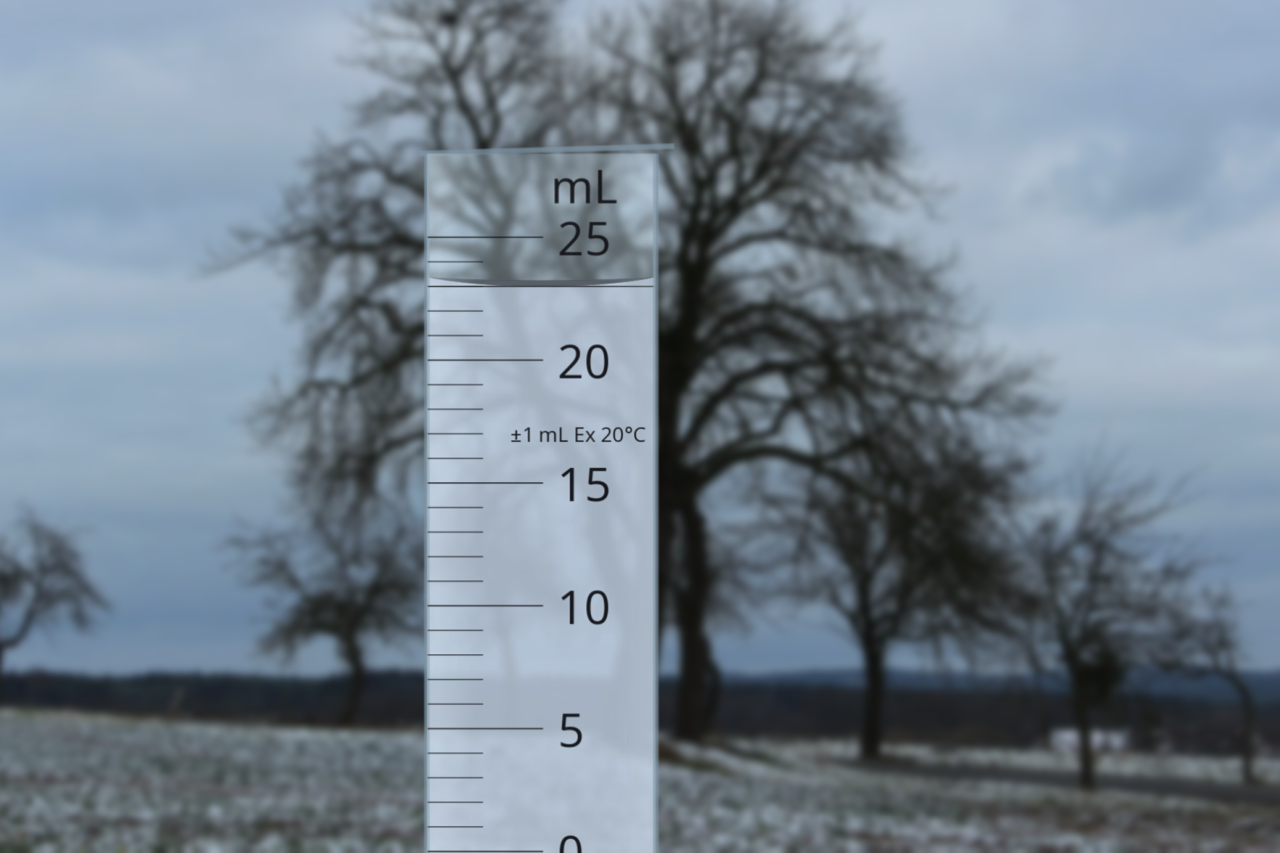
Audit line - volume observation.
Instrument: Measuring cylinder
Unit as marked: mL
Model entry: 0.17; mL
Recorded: 23; mL
